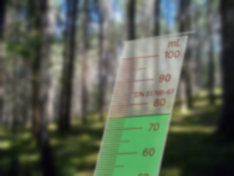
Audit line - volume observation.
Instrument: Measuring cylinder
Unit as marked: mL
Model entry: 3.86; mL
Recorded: 75; mL
